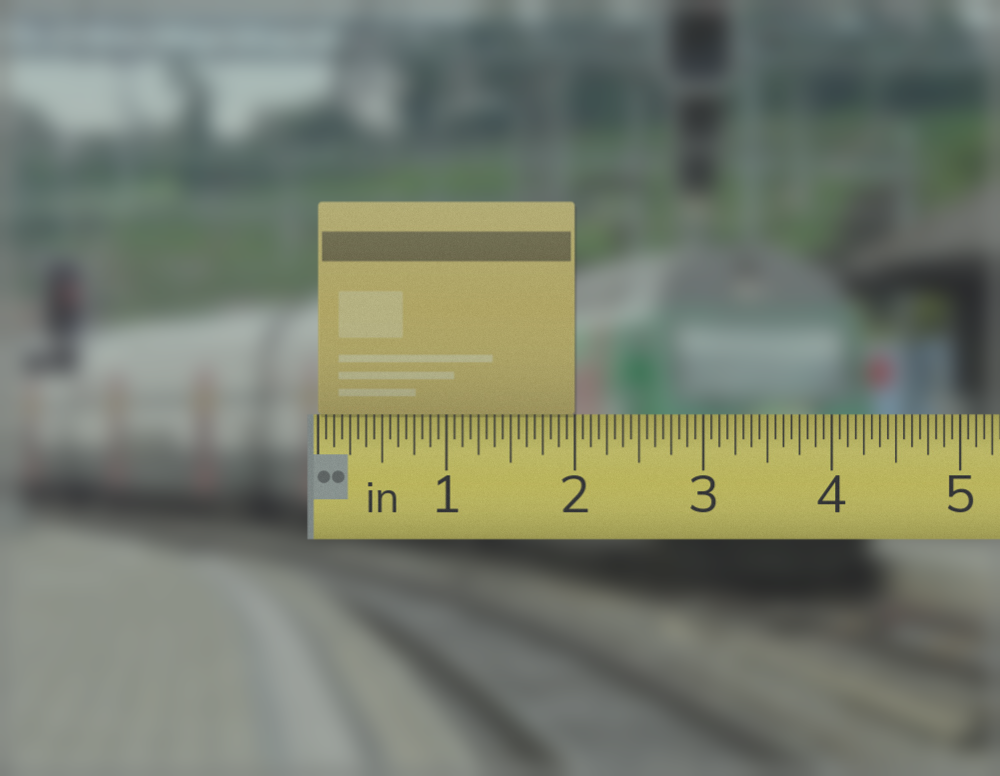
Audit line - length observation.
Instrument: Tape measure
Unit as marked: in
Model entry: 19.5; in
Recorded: 2; in
